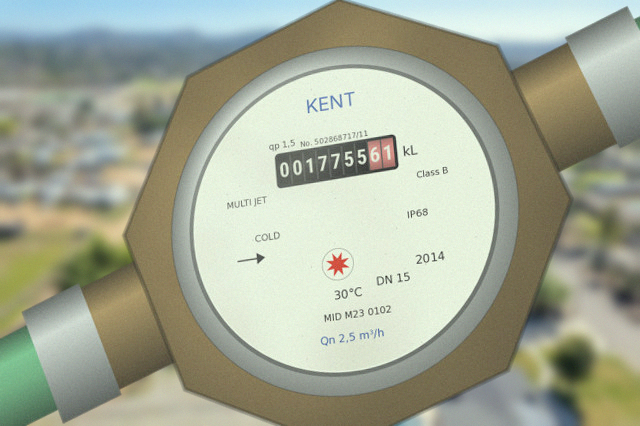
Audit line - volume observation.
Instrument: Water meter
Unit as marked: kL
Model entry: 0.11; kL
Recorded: 17755.61; kL
